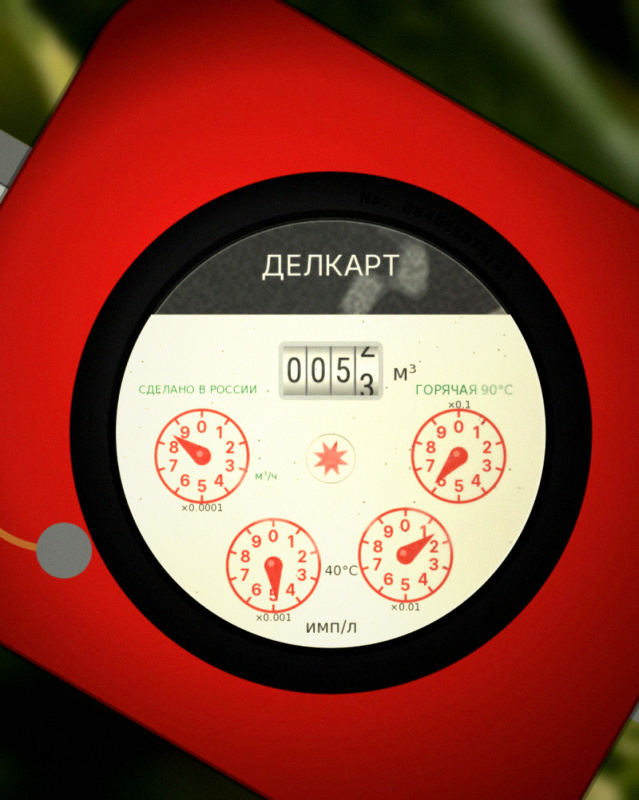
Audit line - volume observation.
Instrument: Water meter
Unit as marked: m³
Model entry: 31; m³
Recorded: 52.6148; m³
